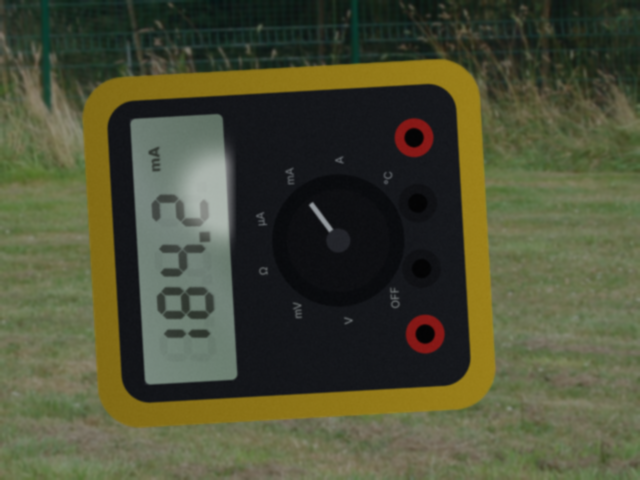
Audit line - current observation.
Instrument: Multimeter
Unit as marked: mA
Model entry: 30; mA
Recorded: 184.2; mA
